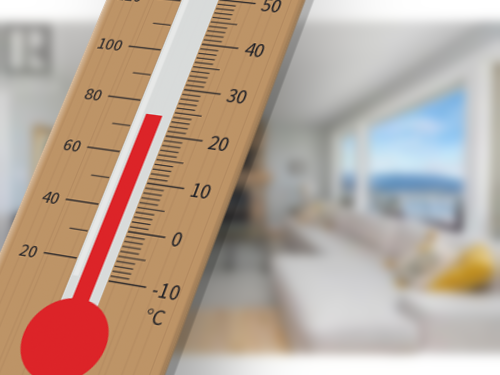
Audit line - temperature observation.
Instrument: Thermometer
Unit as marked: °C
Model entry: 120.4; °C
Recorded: 24; °C
